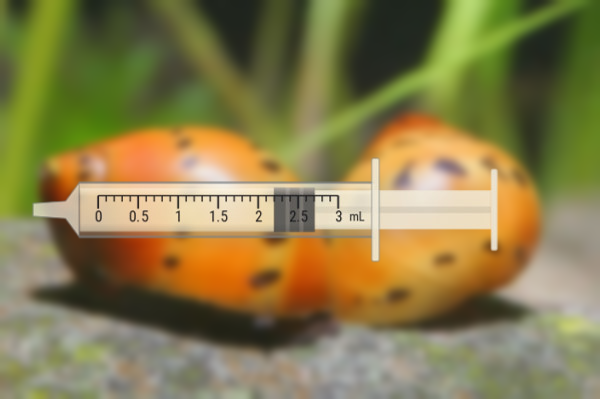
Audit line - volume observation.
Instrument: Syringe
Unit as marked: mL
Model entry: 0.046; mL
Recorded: 2.2; mL
